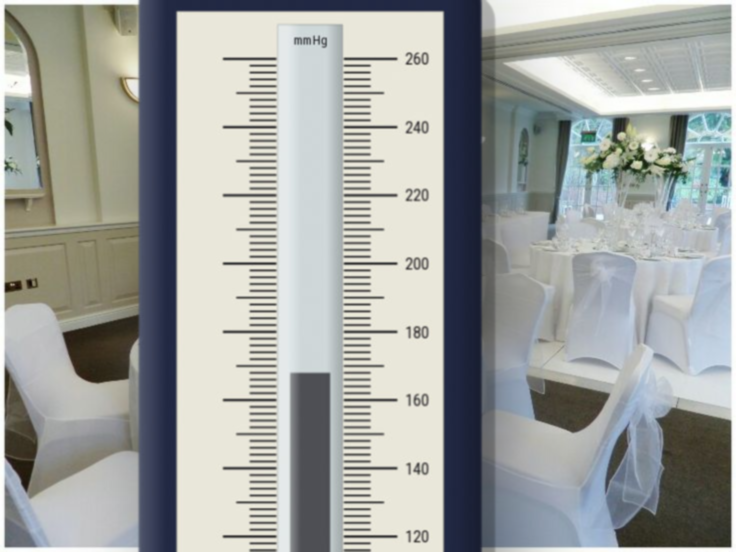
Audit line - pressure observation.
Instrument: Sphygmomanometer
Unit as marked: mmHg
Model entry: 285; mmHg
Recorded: 168; mmHg
